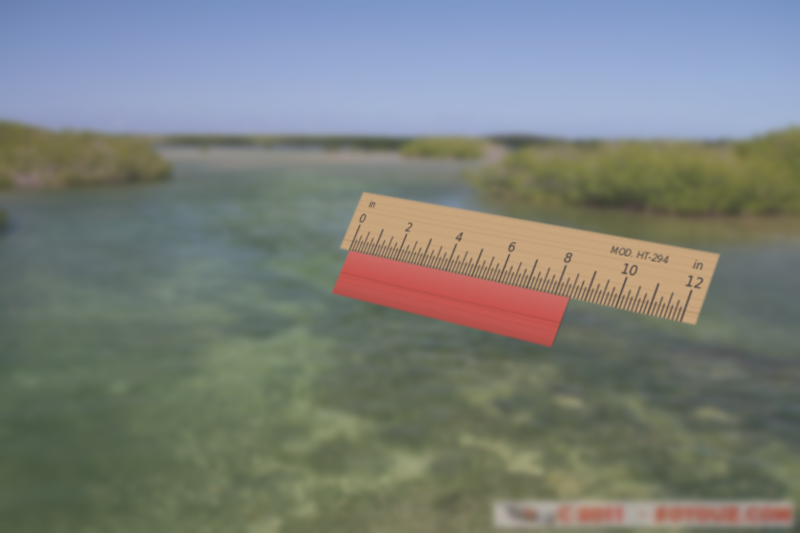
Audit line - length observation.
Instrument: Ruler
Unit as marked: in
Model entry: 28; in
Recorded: 8.5; in
